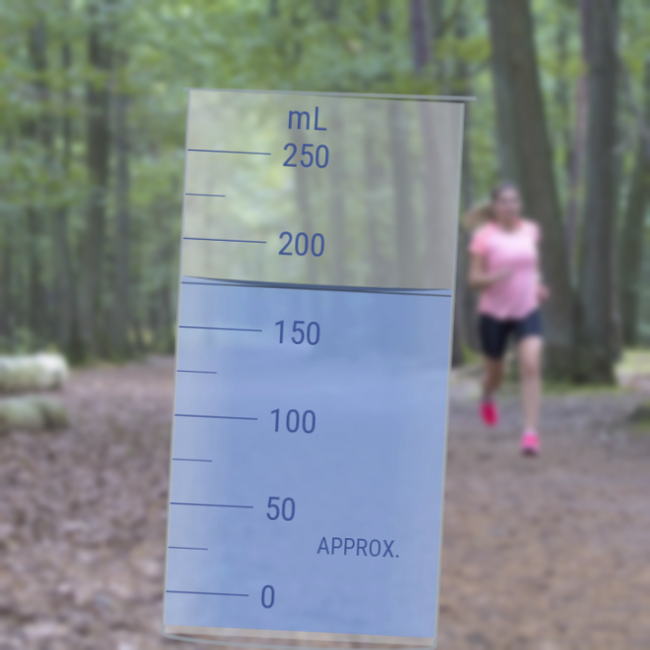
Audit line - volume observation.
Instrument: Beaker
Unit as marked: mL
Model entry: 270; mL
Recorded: 175; mL
